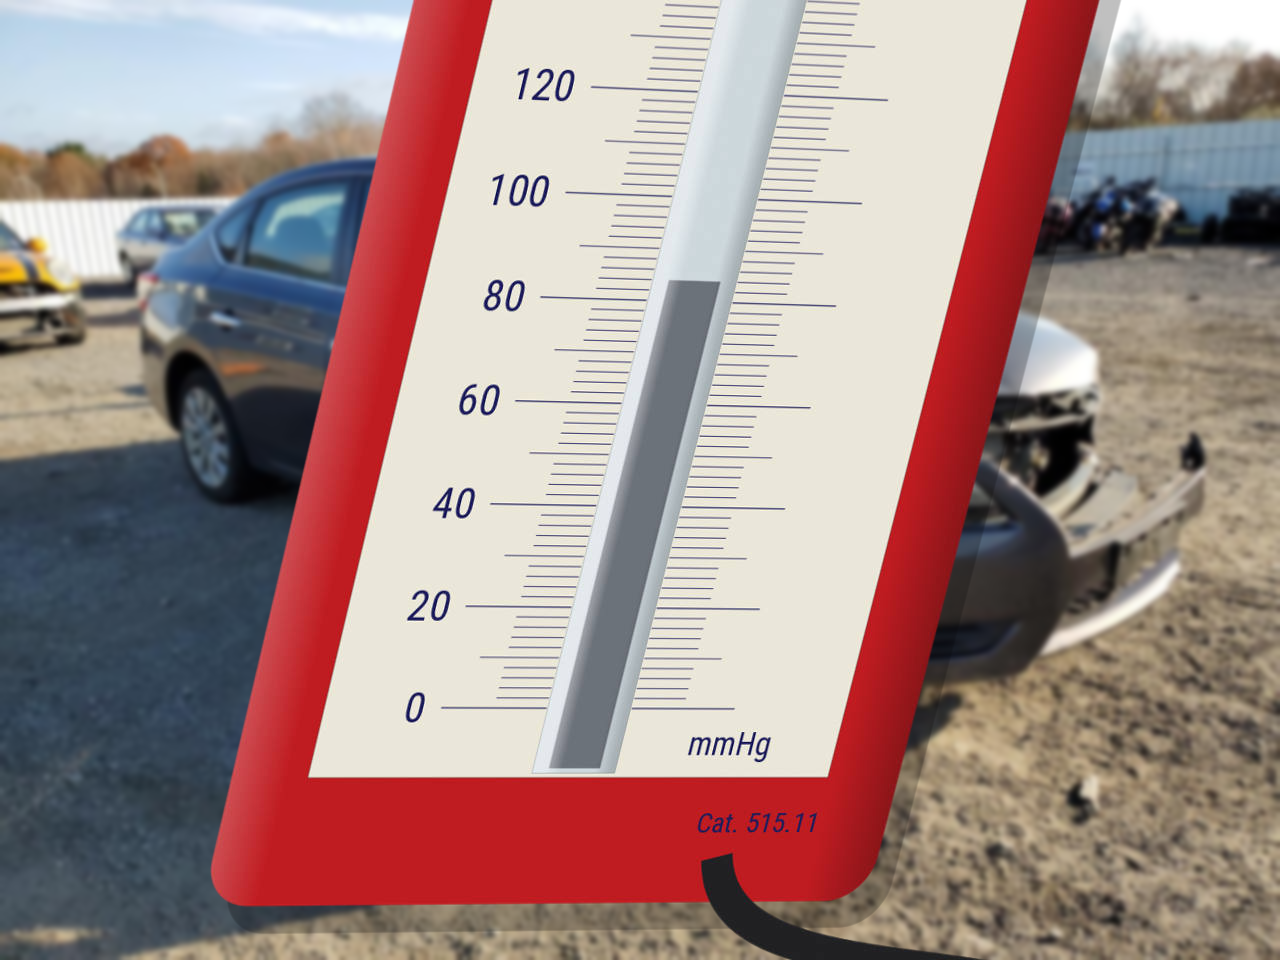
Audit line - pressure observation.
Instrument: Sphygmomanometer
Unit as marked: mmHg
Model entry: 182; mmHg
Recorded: 84; mmHg
